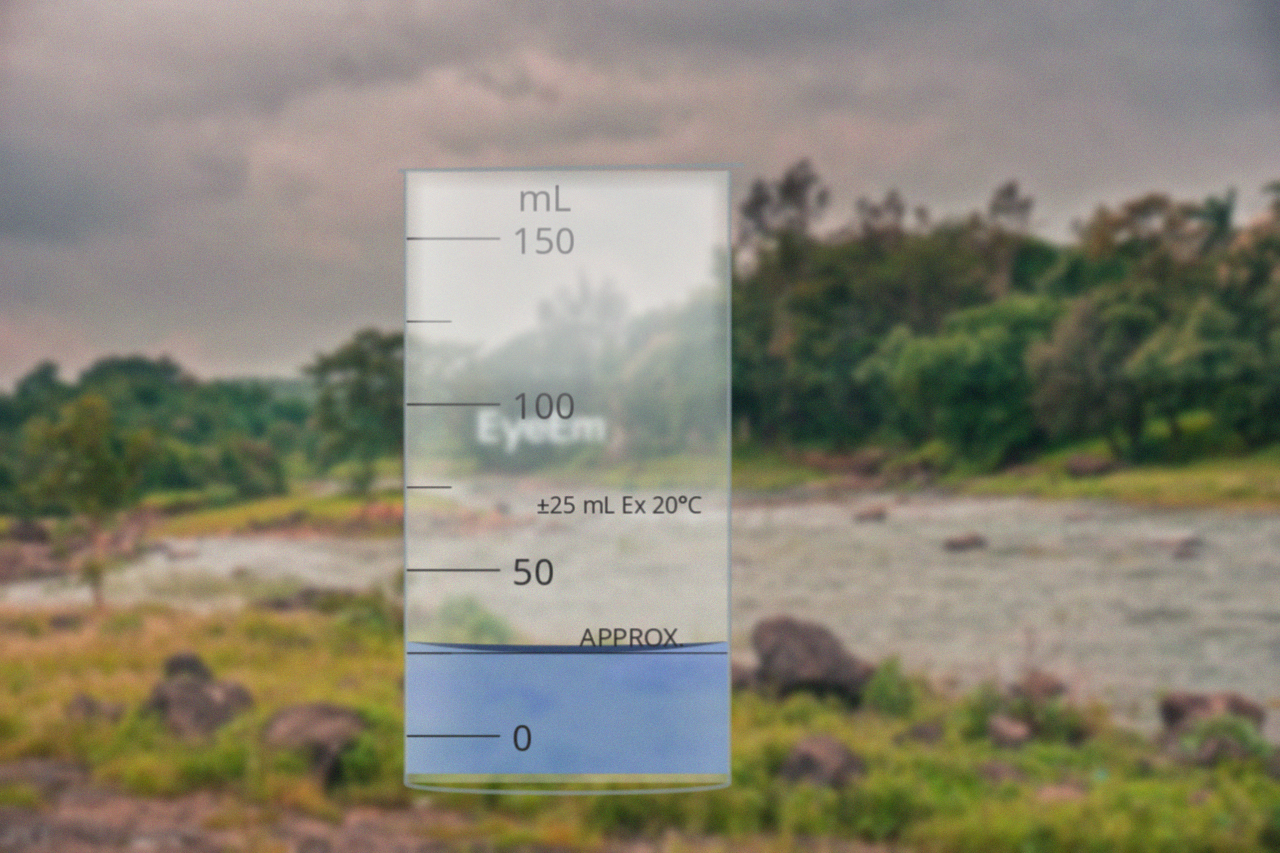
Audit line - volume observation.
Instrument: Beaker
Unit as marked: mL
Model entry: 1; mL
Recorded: 25; mL
